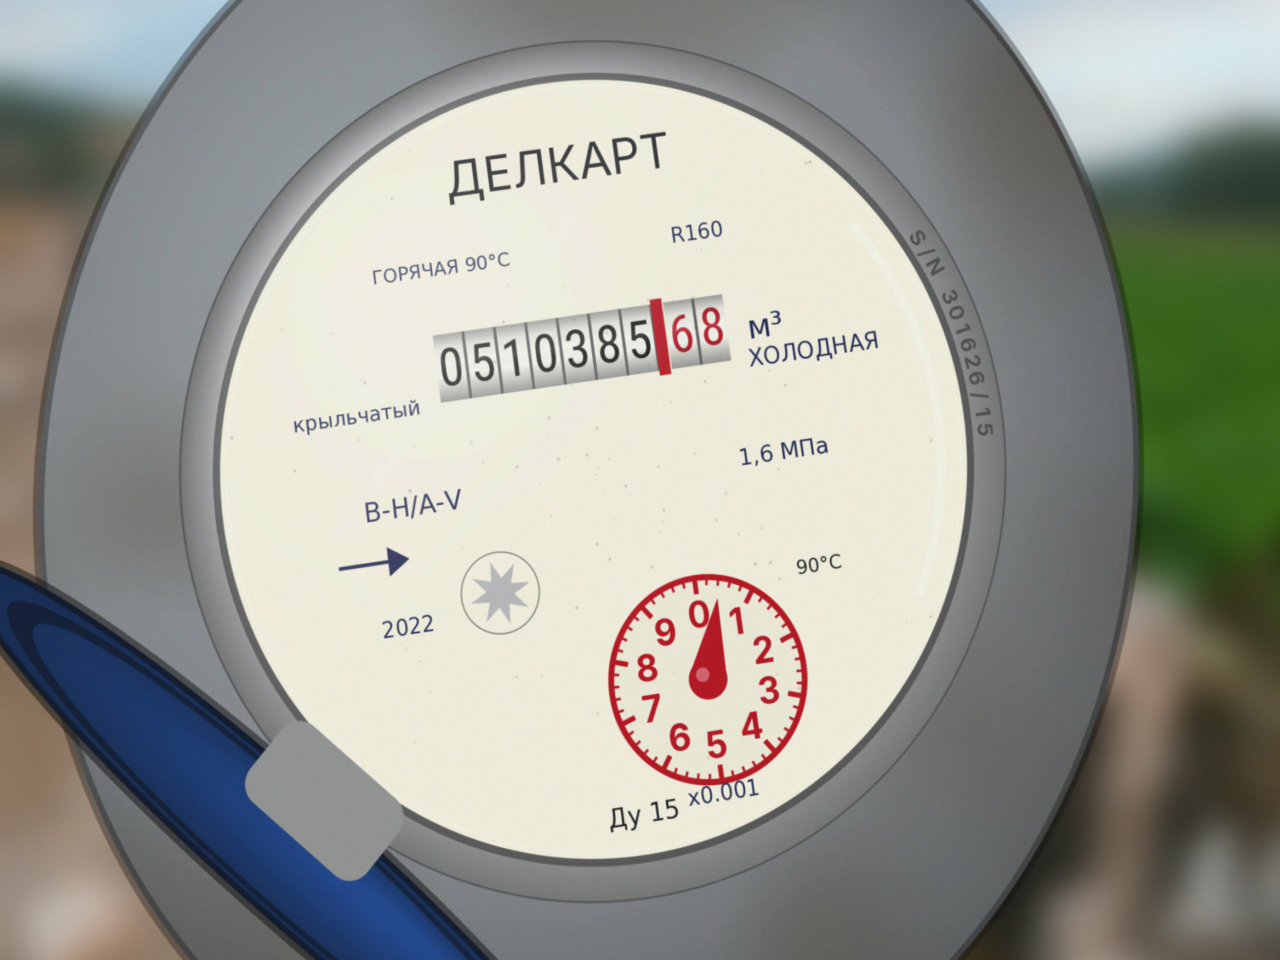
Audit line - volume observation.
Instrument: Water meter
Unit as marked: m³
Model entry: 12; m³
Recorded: 510385.680; m³
